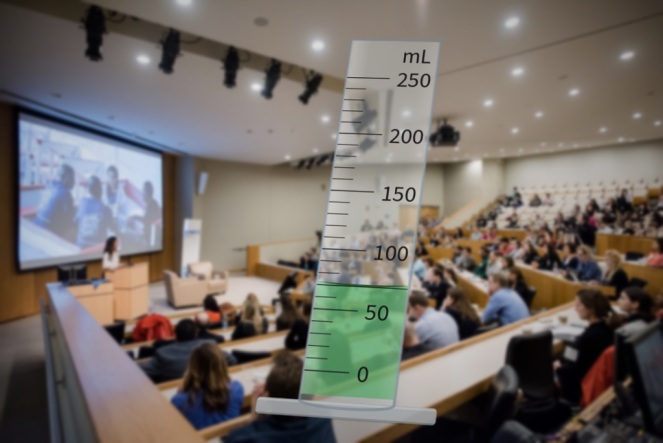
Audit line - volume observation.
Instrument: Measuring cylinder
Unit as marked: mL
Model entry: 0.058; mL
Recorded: 70; mL
